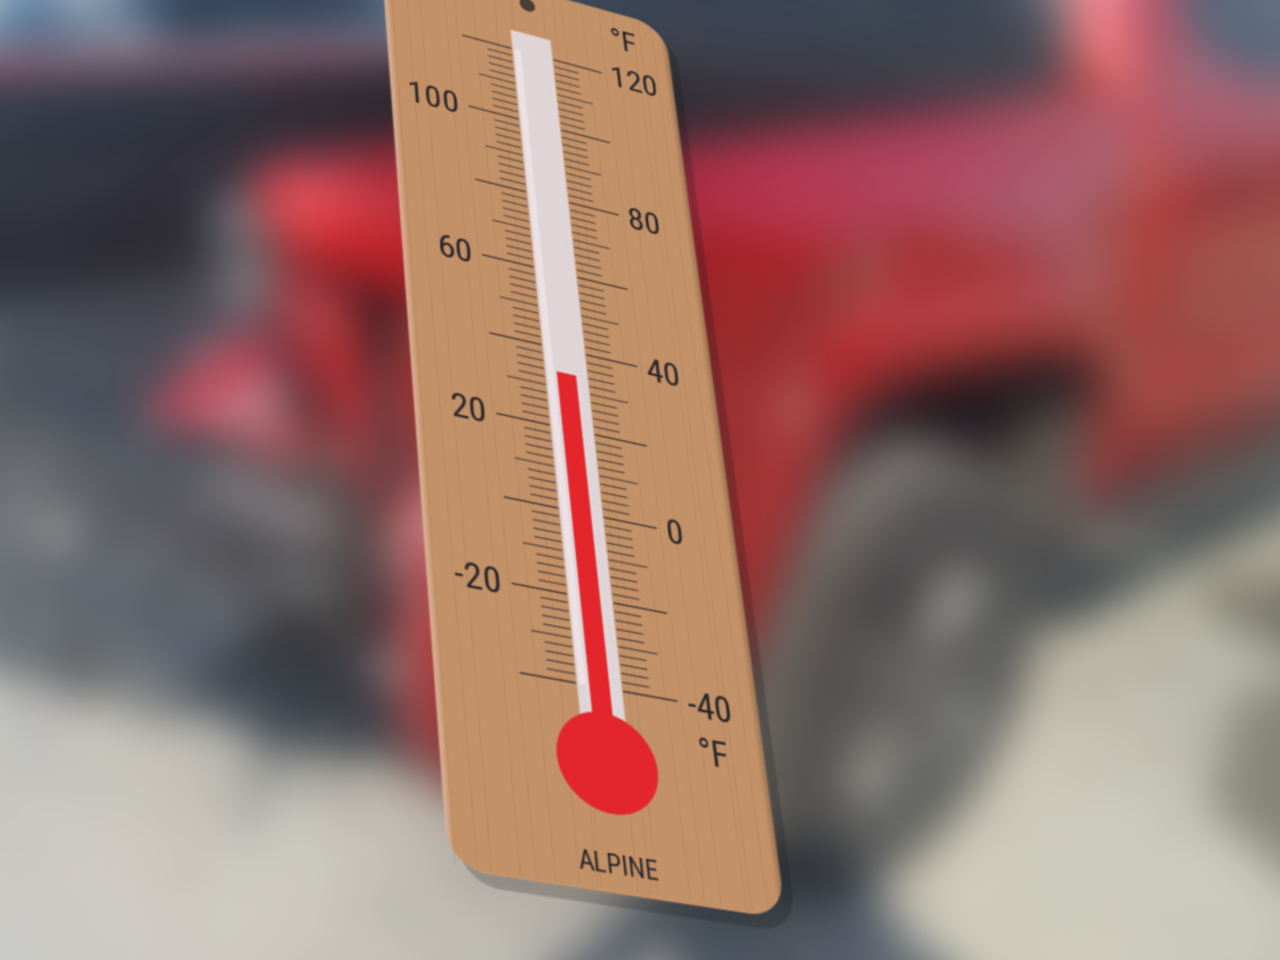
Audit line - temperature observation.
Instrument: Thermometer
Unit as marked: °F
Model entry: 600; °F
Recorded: 34; °F
